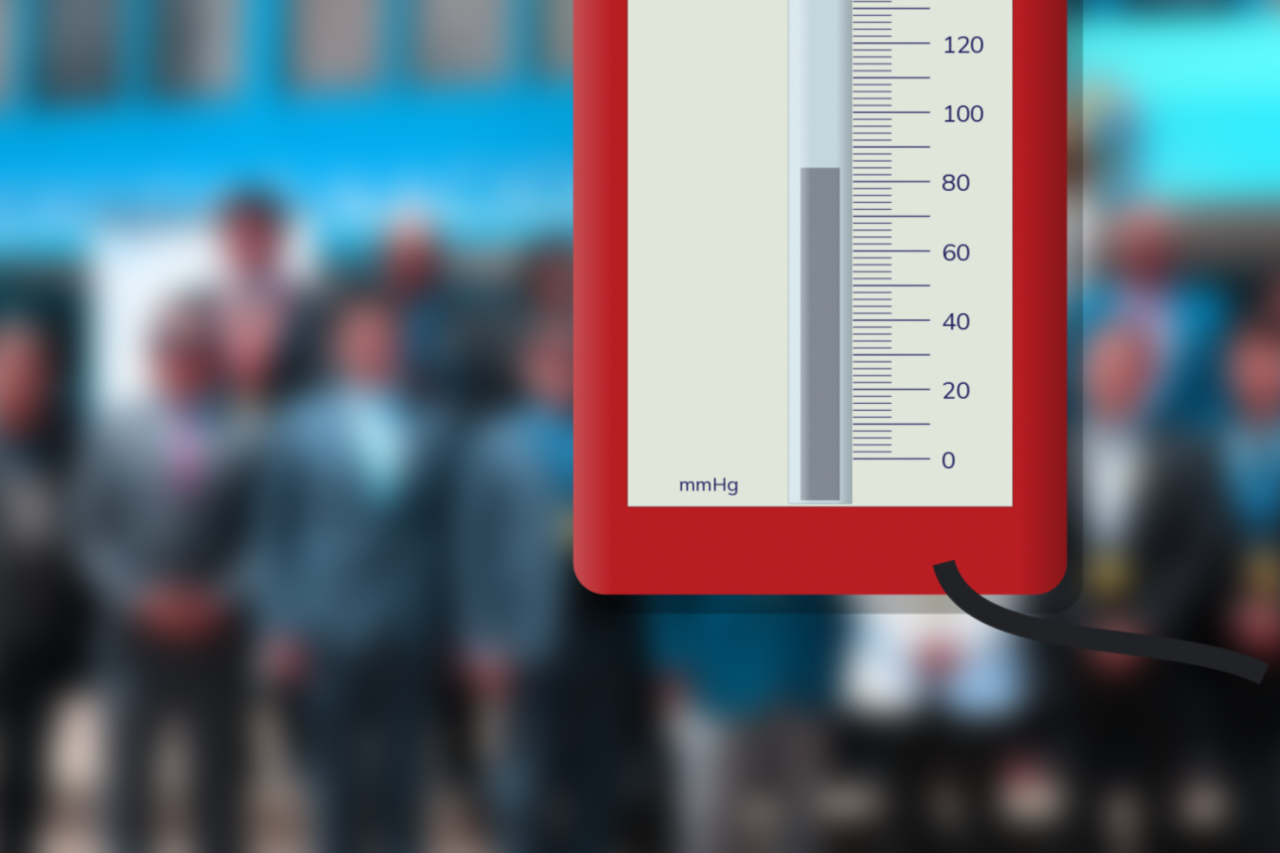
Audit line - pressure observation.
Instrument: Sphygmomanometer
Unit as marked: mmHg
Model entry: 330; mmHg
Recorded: 84; mmHg
